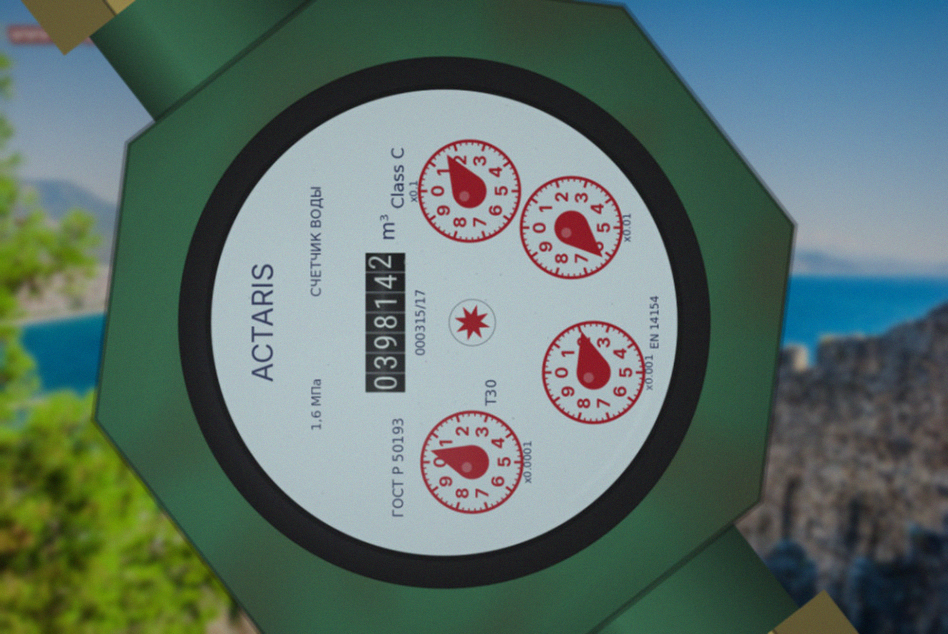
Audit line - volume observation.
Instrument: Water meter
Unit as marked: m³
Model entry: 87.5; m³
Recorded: 398142.1620; m³
